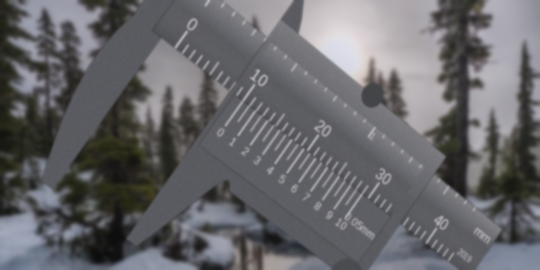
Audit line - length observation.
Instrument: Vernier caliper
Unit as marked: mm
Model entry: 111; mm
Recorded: 10.0; mm
